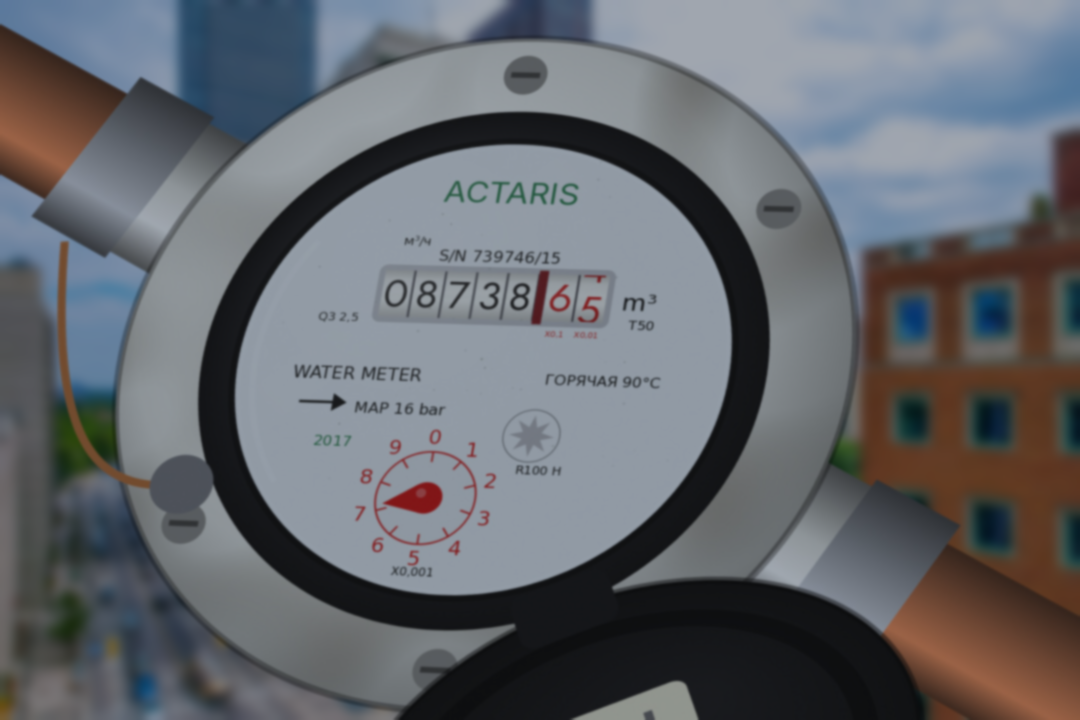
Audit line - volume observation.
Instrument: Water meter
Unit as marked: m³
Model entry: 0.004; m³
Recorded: 8738.647; m³
